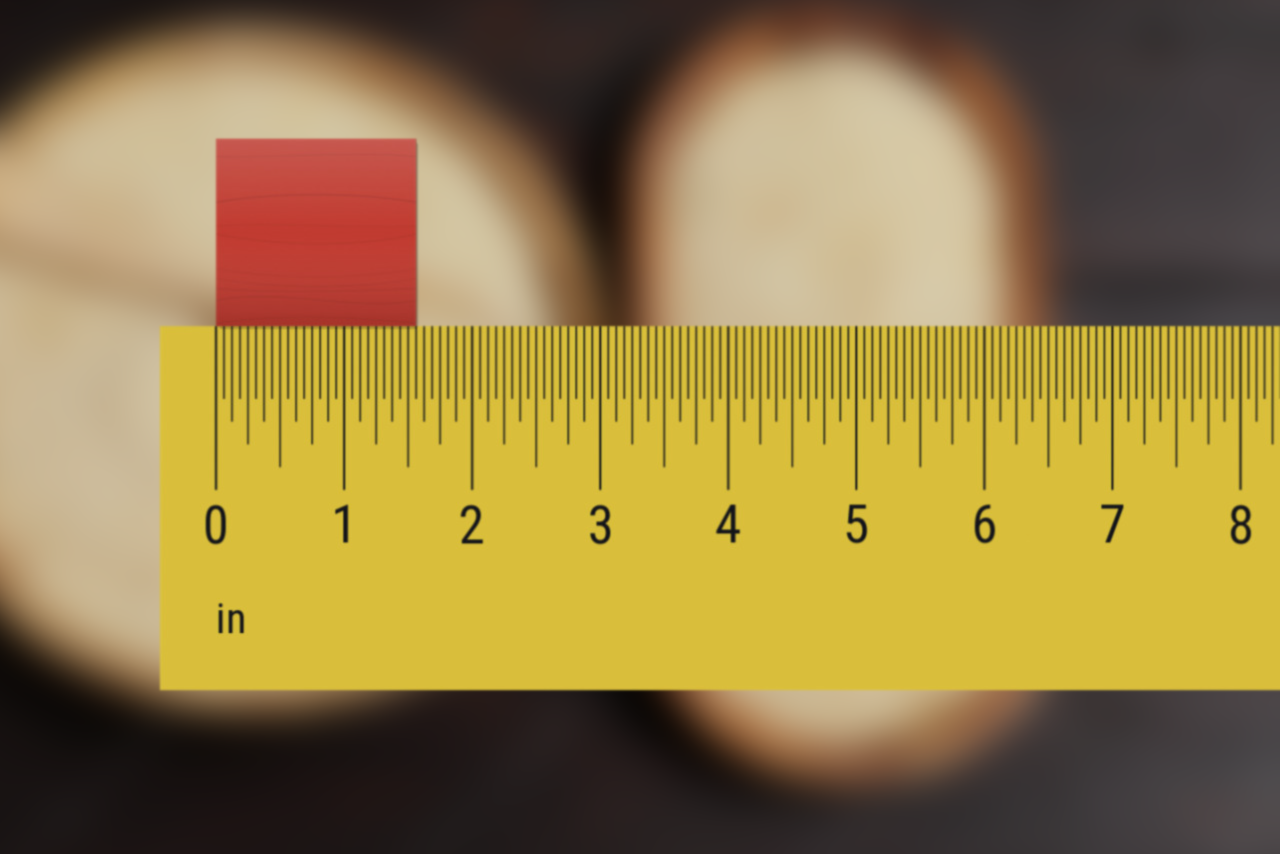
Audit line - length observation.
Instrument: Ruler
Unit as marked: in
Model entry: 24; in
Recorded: 1.5625; in
